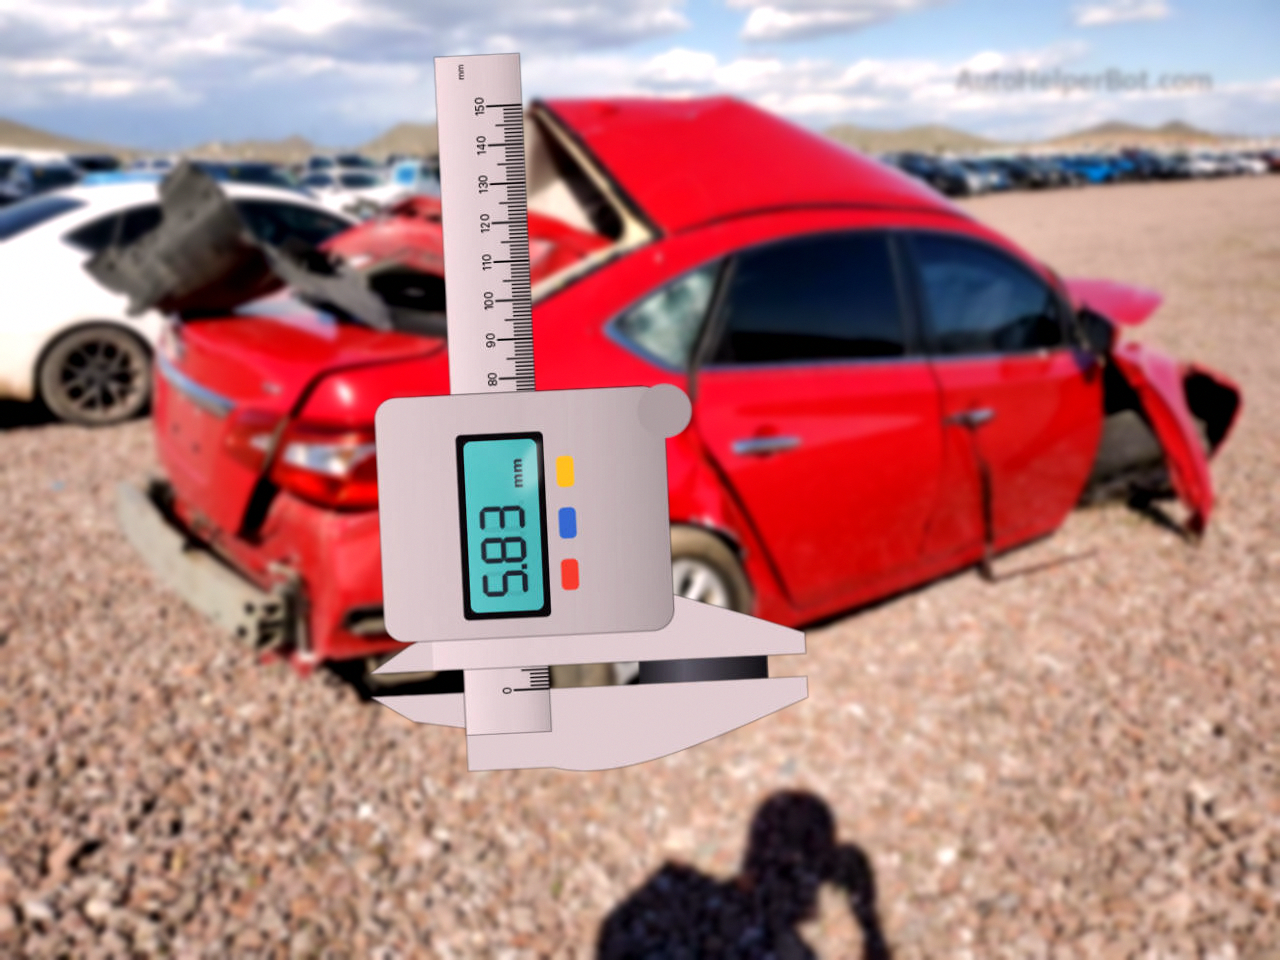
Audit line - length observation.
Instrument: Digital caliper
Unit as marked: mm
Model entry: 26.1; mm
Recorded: 5.83; mm
